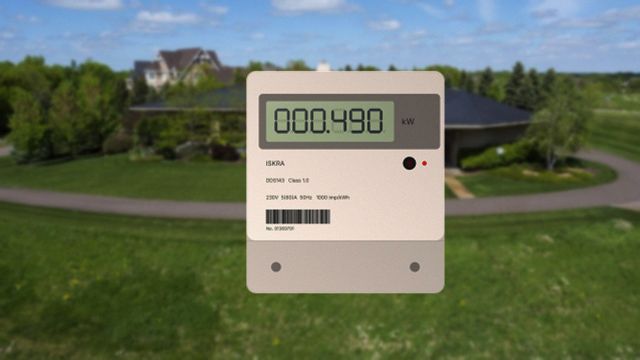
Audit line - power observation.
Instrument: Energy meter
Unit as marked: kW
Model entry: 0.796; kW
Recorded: 0.490; kW
